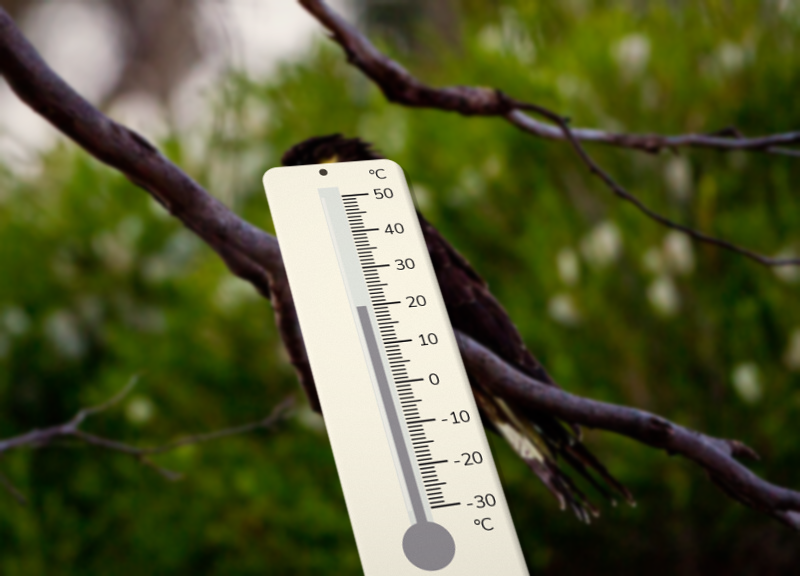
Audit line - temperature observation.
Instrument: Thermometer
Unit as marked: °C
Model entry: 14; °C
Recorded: 20; °C
